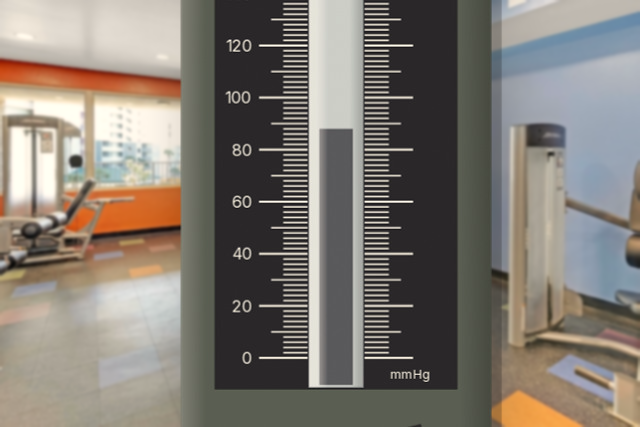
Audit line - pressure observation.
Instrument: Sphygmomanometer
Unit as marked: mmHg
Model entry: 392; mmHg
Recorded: 88; mmHg
